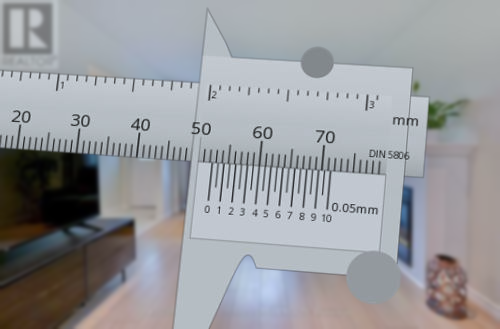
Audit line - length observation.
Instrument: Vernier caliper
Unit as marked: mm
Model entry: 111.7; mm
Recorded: 52.4; mm
